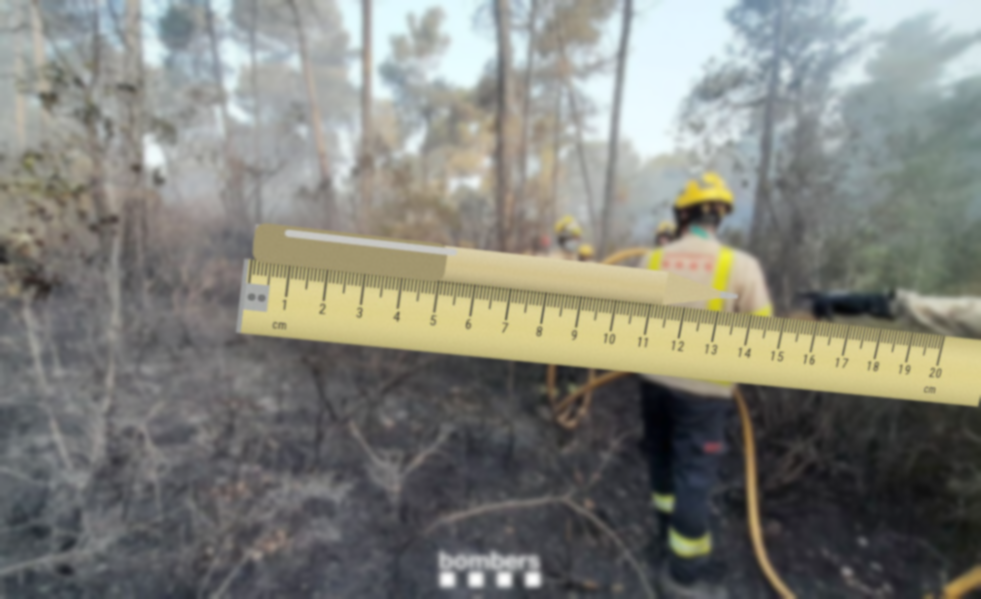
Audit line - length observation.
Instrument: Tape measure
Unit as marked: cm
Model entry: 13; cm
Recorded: 13.5; cm
